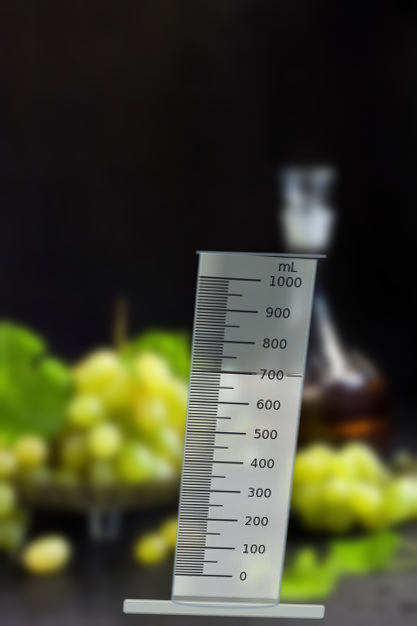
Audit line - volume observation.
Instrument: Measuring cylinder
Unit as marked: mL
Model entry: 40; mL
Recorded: 700; mL
